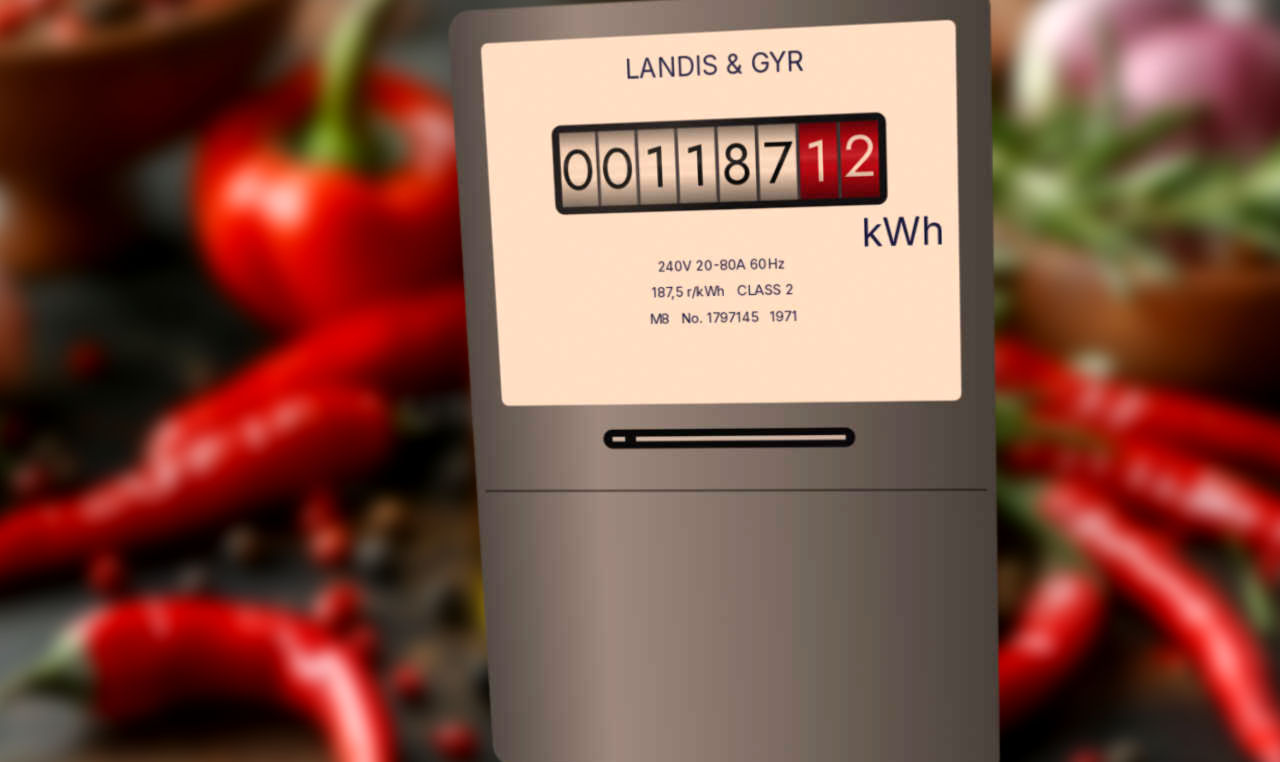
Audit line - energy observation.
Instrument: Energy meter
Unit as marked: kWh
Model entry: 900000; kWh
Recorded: 1187.12; kWh
